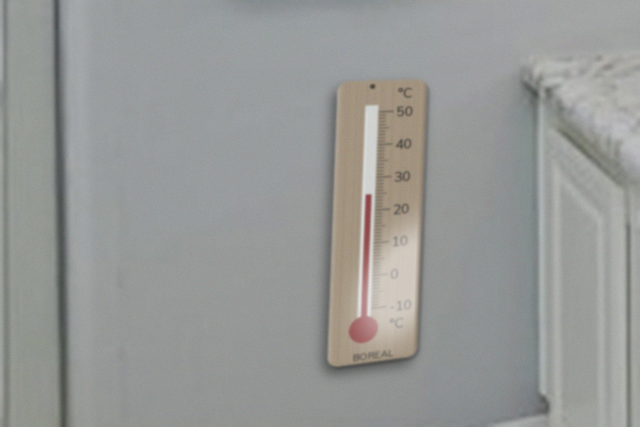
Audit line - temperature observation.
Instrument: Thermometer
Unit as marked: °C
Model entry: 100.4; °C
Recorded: 25; °C
